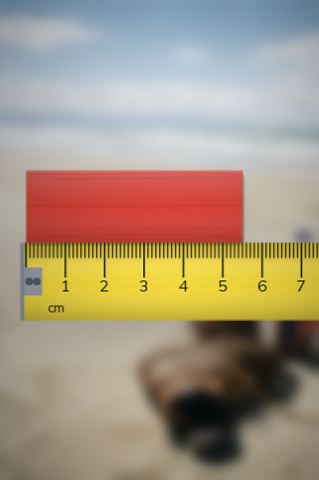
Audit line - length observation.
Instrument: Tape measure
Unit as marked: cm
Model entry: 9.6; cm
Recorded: 5.5; cm
